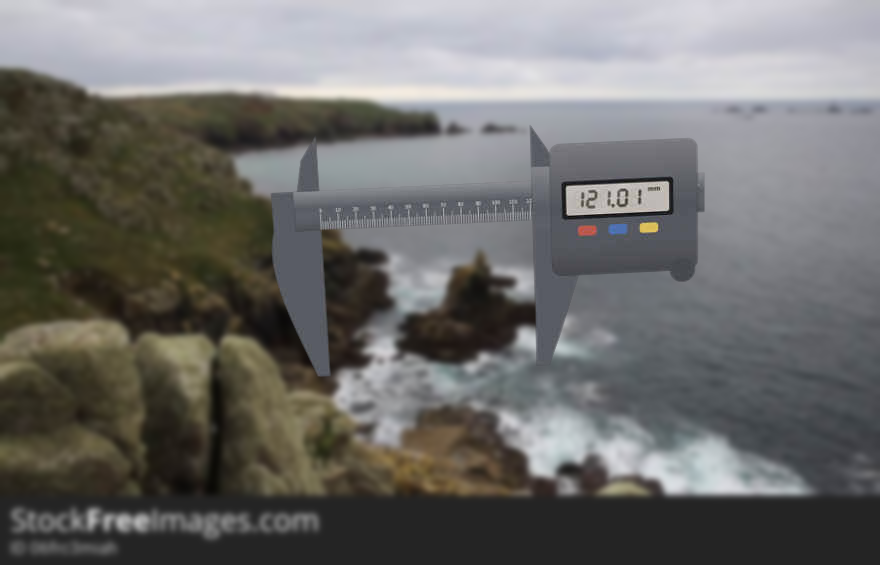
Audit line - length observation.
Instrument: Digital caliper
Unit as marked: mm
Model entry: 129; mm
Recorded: 121.01; mm
